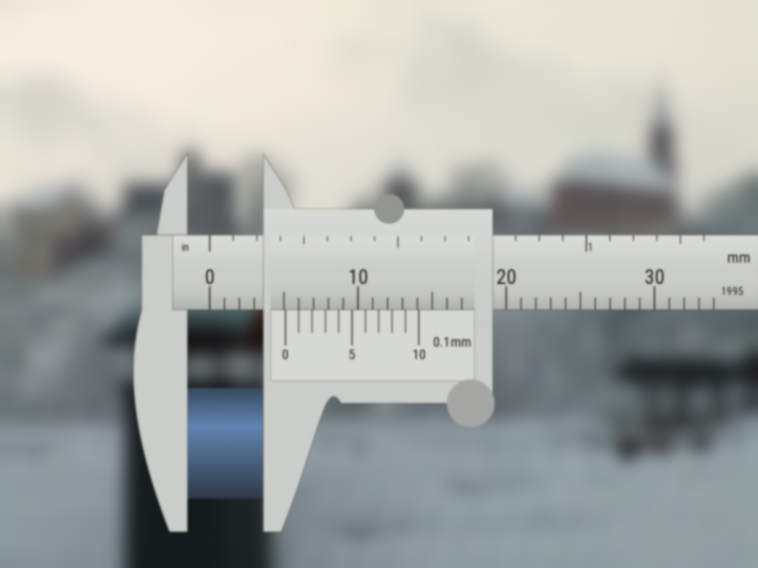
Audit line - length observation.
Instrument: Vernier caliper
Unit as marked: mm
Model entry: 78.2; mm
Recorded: 5.1; mm
